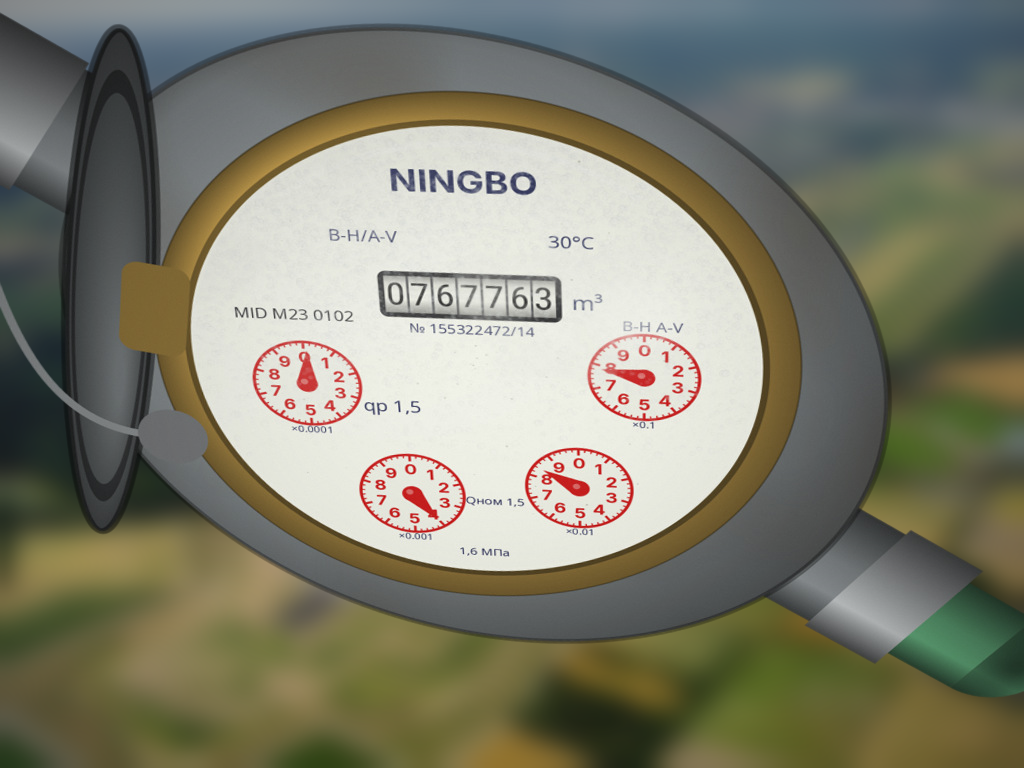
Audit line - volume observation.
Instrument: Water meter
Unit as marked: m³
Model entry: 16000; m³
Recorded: 767763.7840; m³
